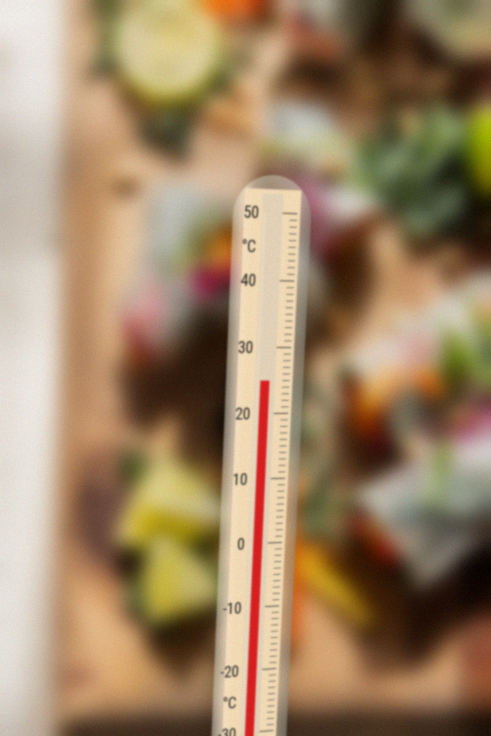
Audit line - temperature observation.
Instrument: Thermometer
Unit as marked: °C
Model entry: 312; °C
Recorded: 25; °C
